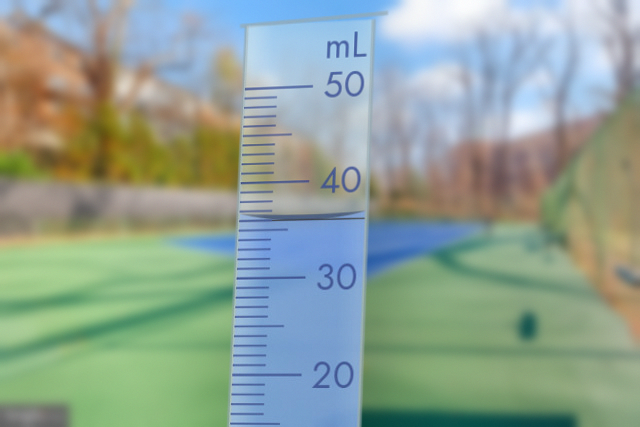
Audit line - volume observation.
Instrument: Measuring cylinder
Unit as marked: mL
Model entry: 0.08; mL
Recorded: 36; mL
